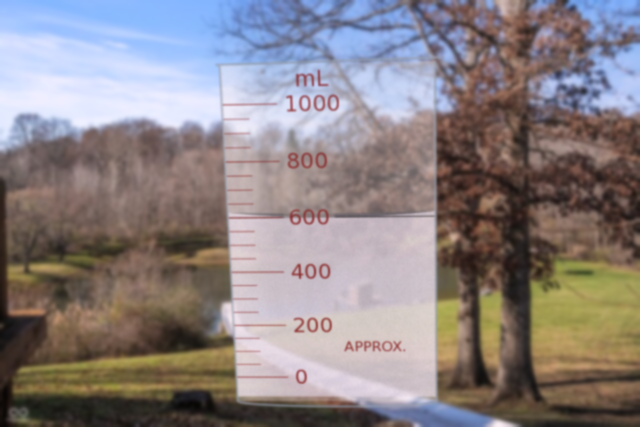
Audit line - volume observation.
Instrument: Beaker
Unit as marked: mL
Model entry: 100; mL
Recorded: 600; mL
